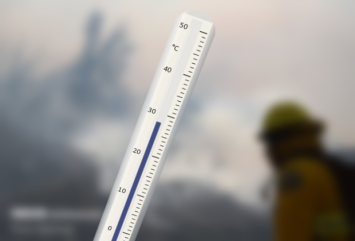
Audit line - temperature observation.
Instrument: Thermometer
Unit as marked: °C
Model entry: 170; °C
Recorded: 28; °C
